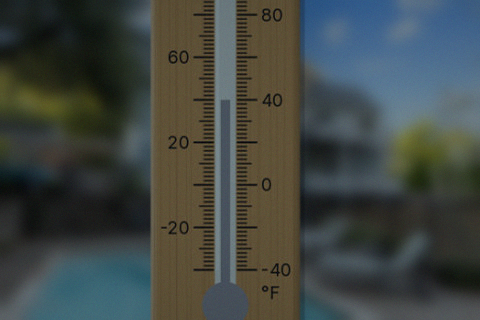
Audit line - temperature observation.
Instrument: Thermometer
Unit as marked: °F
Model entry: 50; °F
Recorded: 40; °F
